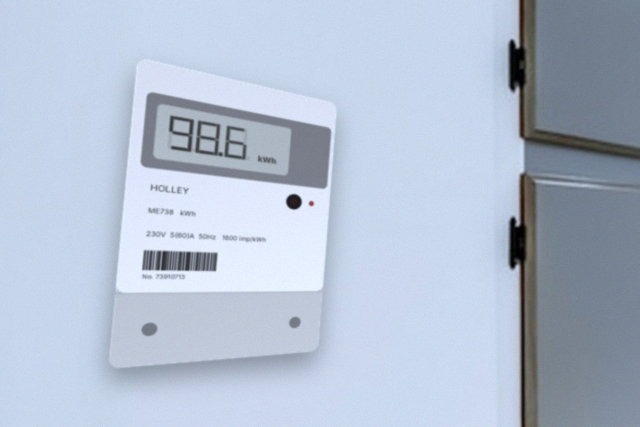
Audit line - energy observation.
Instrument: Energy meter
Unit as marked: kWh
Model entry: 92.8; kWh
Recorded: 98.6; kWh
